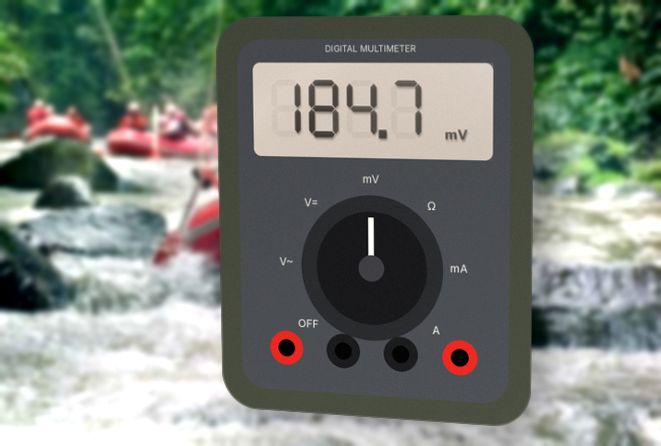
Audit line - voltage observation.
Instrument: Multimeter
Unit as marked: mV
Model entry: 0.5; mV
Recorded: 184.7; mV
